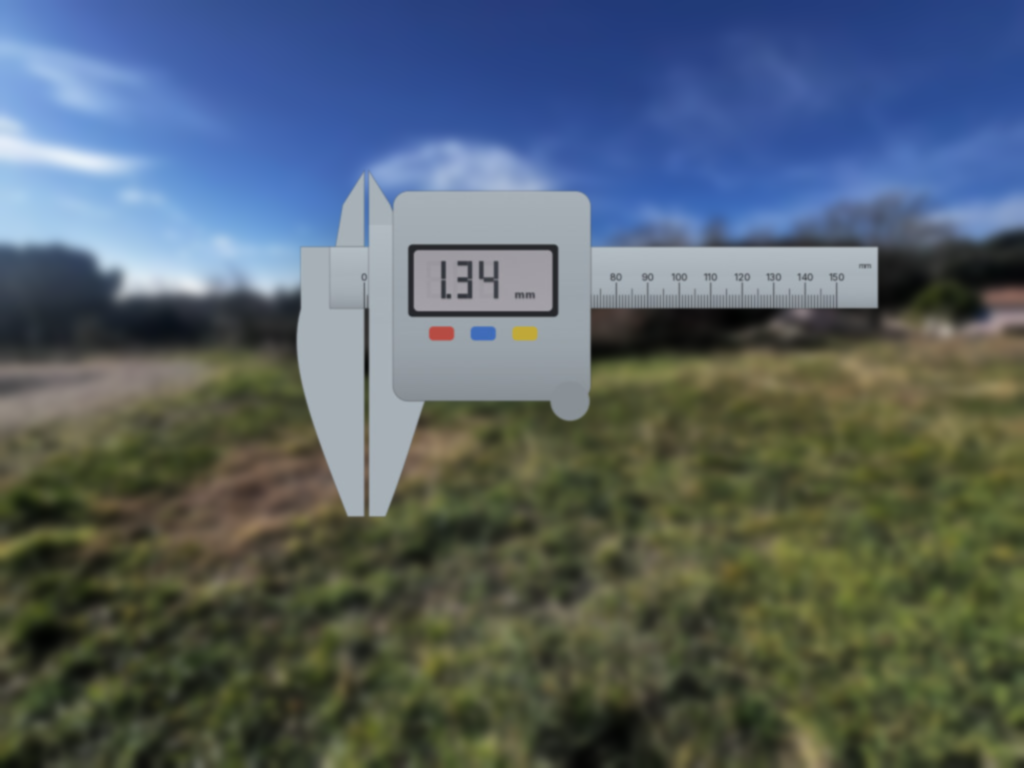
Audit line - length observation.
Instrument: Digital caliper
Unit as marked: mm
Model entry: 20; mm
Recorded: 1.34; mm
